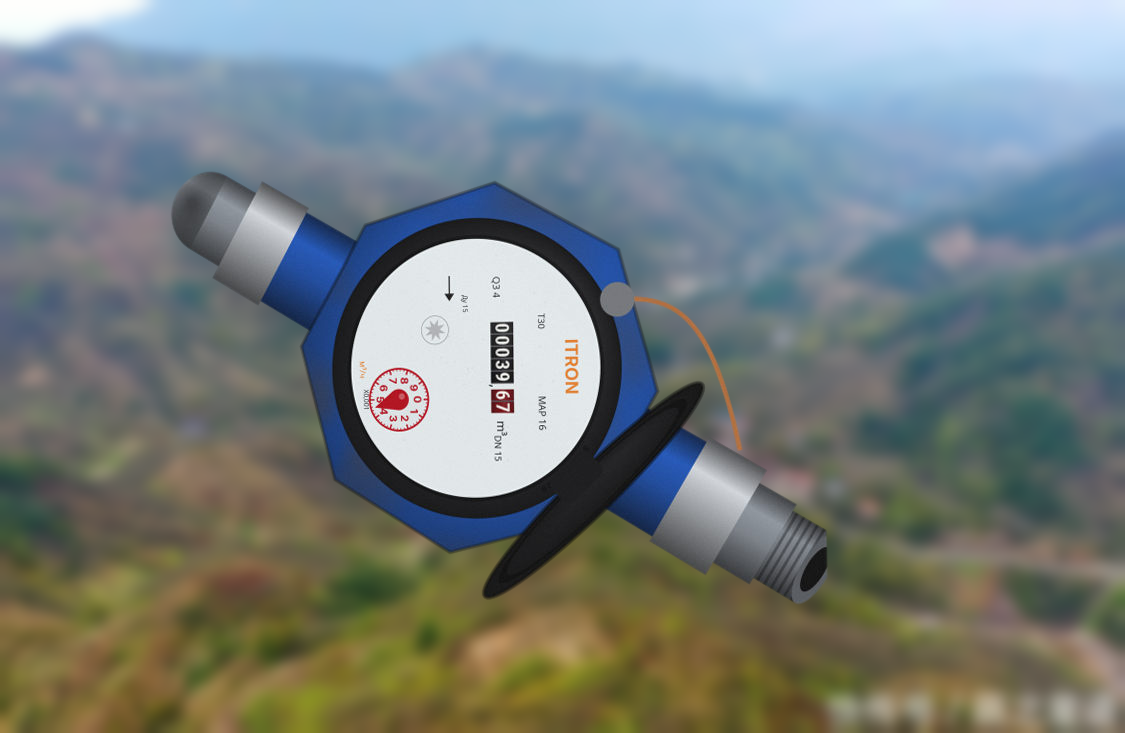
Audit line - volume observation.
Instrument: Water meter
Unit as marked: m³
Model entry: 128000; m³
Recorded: 39.674; m³
